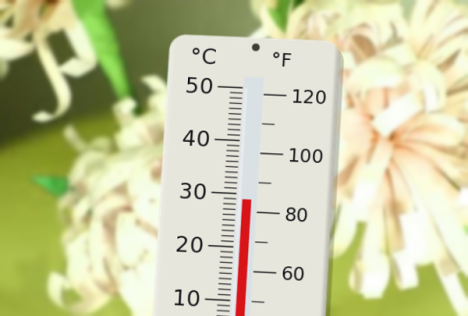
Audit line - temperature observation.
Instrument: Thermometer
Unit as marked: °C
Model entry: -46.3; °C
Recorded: 29; °C
